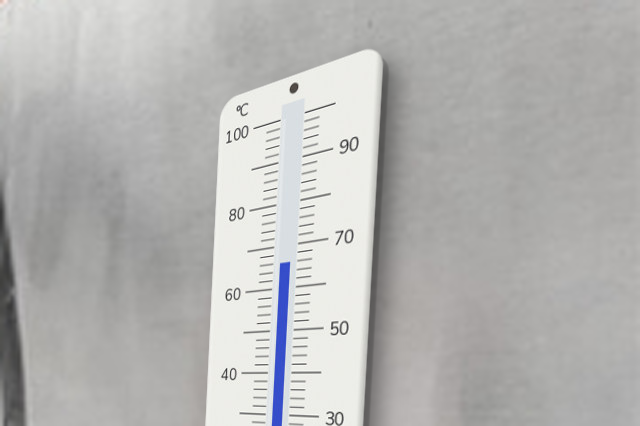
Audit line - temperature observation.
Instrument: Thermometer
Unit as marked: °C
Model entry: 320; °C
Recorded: 66; °C
